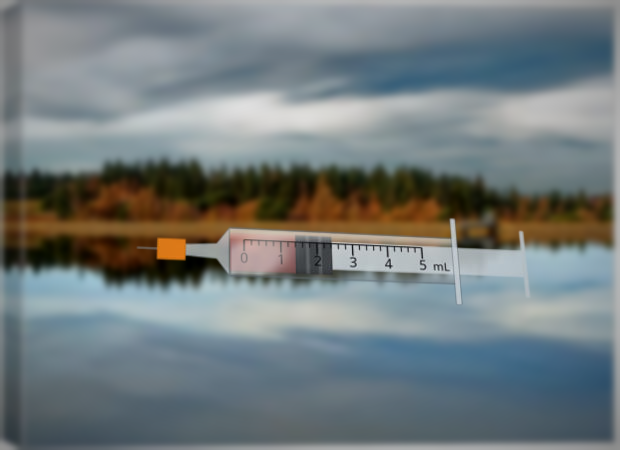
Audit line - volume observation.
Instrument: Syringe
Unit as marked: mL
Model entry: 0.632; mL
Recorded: 1.4; mL
